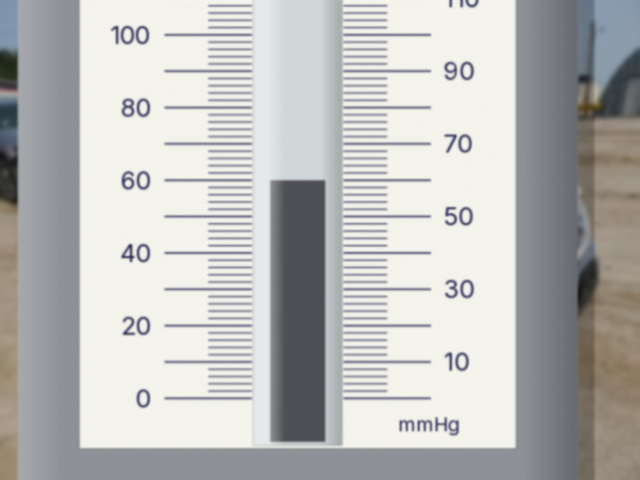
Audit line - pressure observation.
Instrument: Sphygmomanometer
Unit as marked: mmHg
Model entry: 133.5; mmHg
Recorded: 60; mmHg
